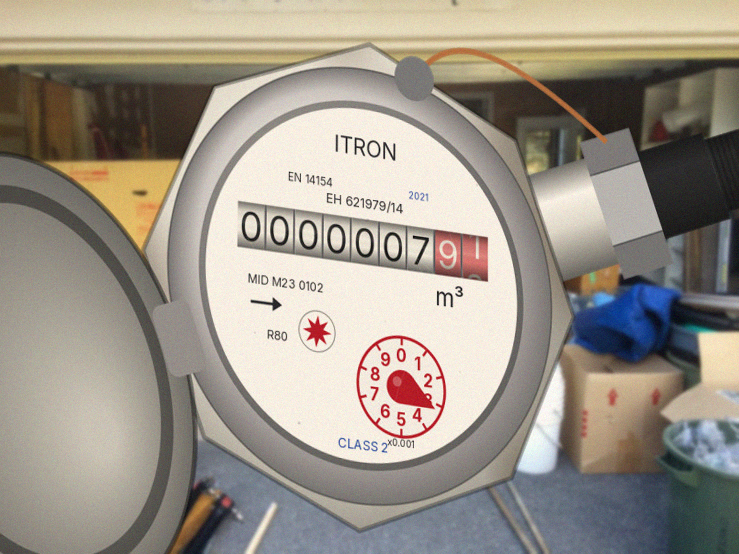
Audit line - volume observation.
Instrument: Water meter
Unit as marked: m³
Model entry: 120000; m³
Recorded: 7.913; m³
